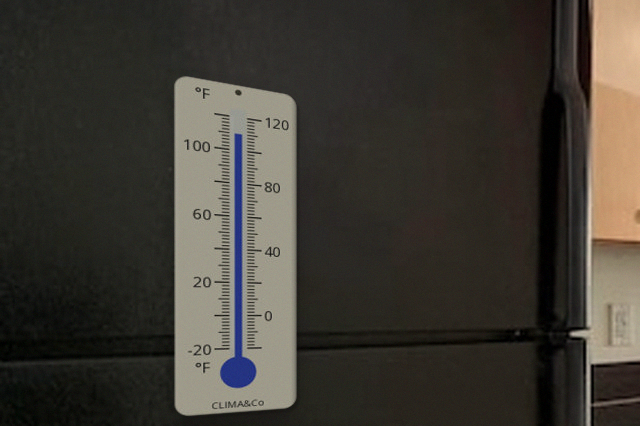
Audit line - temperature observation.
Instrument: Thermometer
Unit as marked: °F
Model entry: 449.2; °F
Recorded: 110; °F
